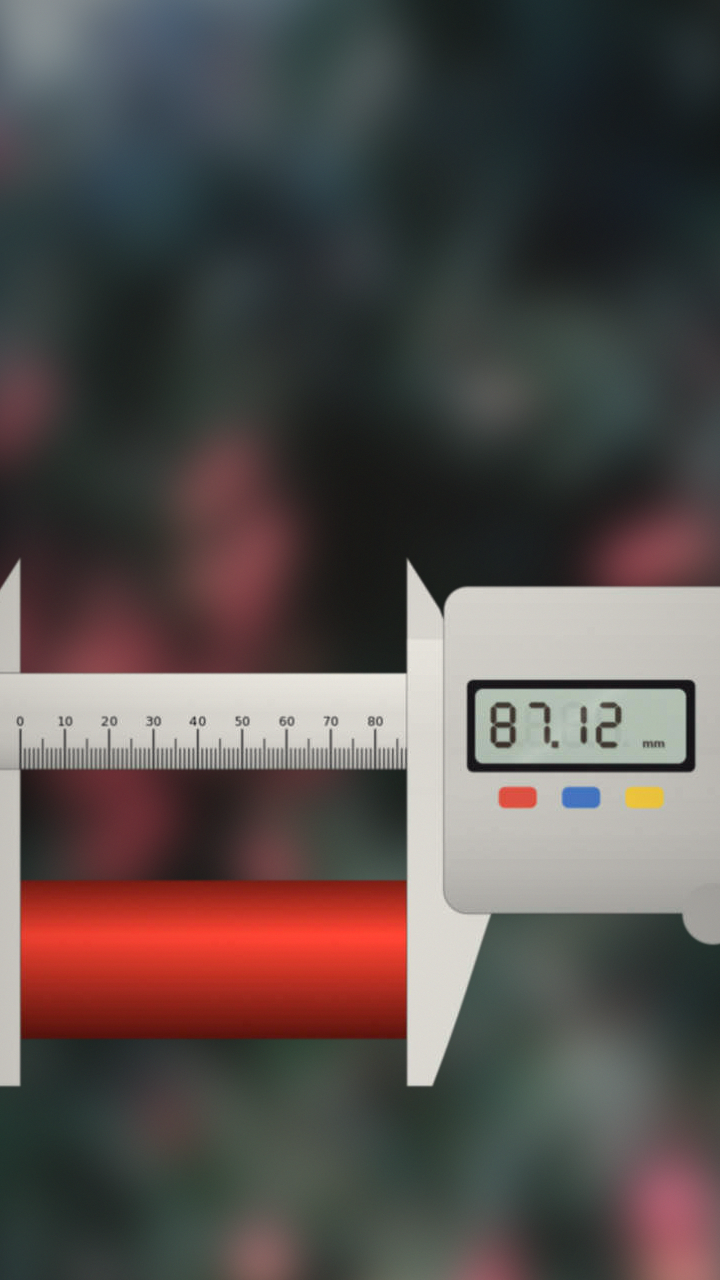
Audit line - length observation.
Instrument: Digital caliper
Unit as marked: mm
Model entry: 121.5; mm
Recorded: 87.12; mm
